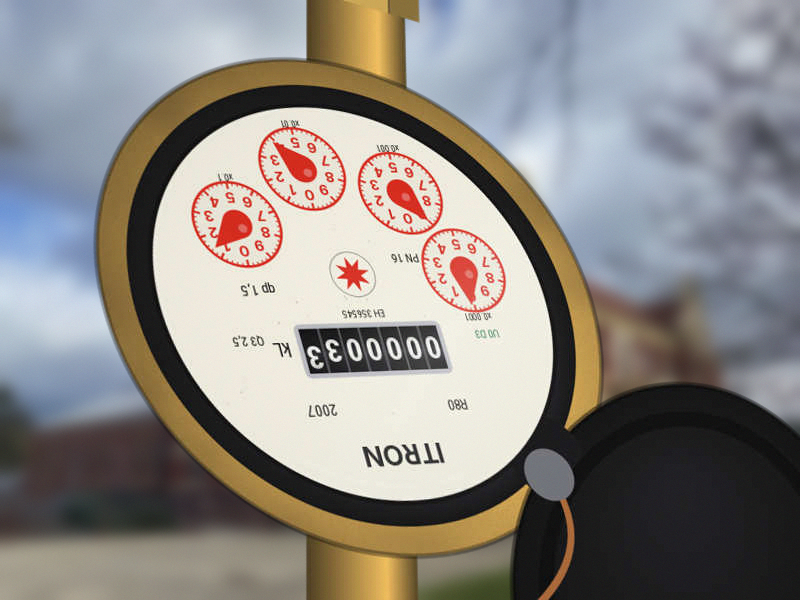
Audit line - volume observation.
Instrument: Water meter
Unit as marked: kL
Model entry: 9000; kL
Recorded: 33.1390; kL
